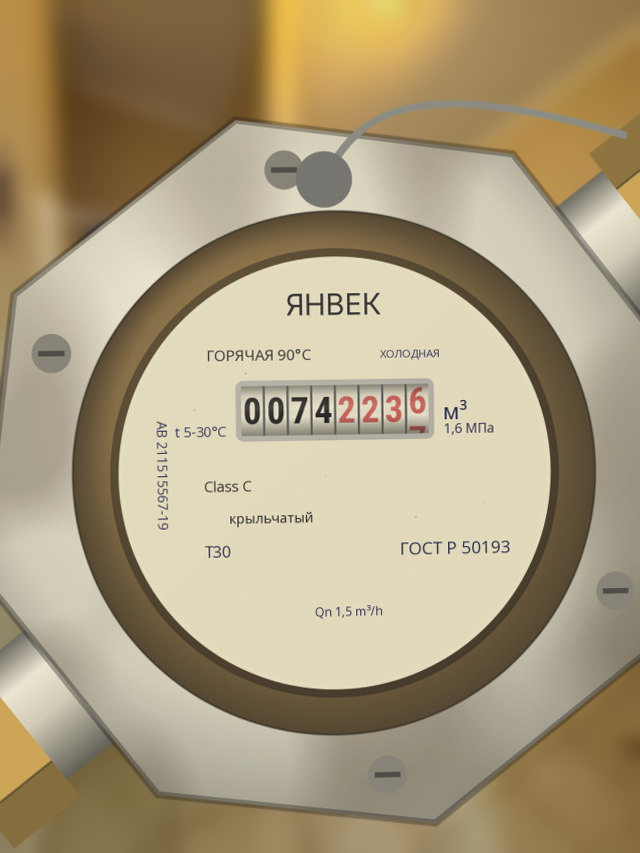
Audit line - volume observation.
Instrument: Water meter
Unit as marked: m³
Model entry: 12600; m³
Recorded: 74.2236; m³
